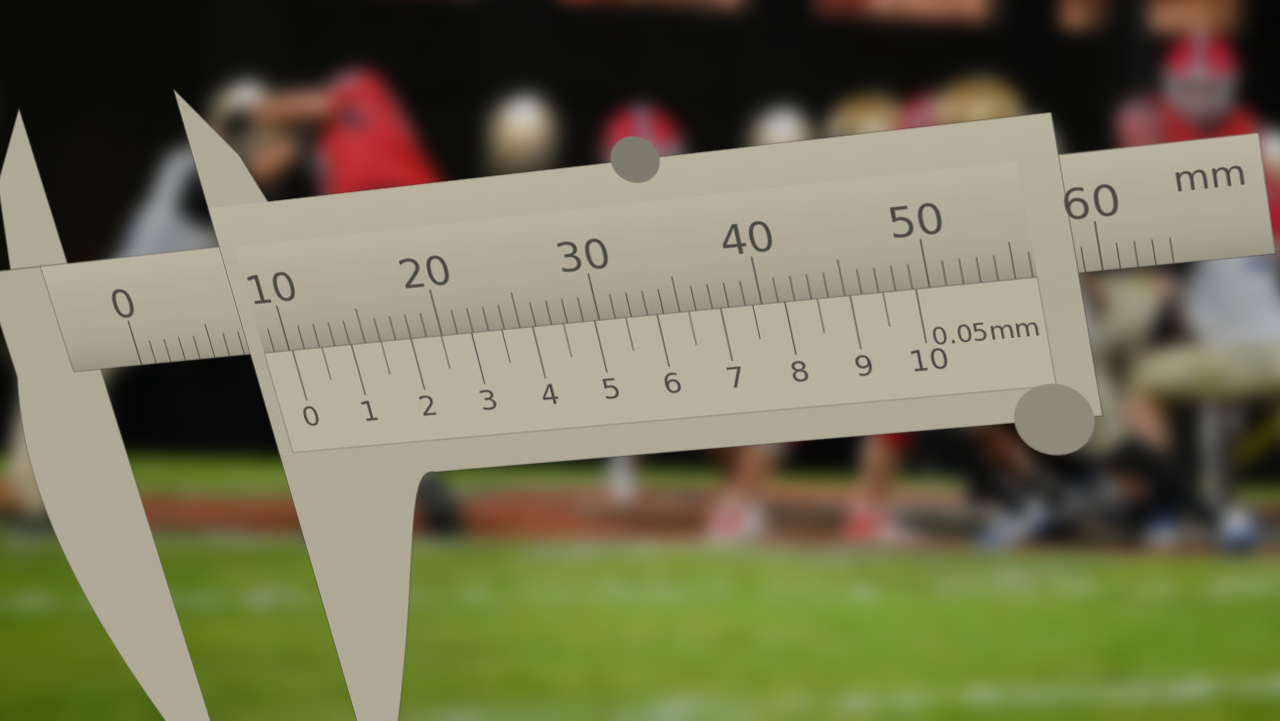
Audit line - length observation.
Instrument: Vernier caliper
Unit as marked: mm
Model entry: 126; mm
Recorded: 10.2; mm
